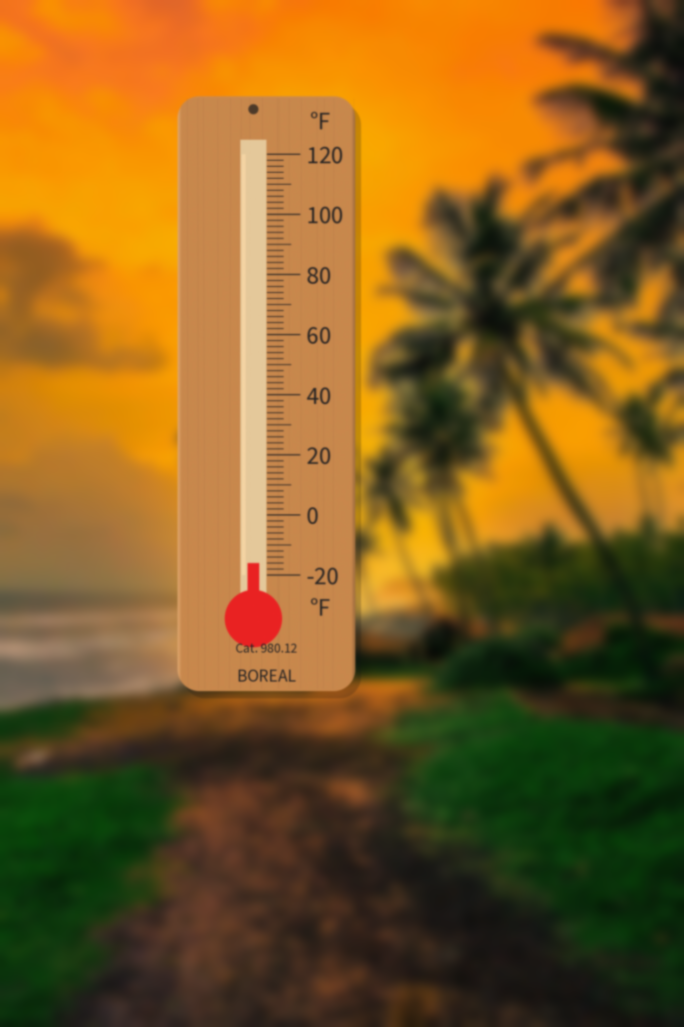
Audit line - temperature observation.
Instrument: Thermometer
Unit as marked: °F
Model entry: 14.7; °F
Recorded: -16; °F
